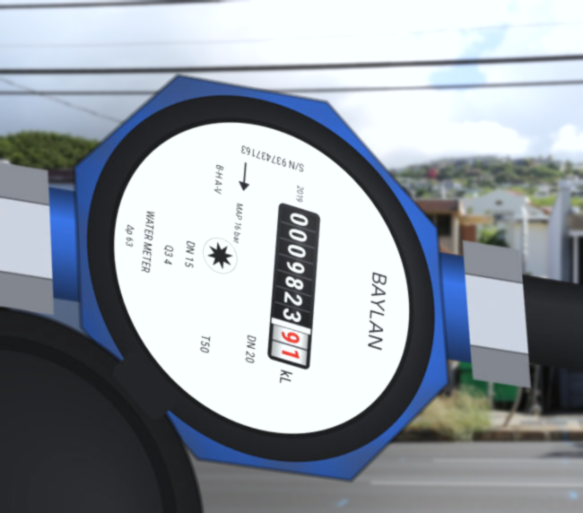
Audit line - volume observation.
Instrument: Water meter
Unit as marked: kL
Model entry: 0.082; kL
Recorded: 9823.91; kL
